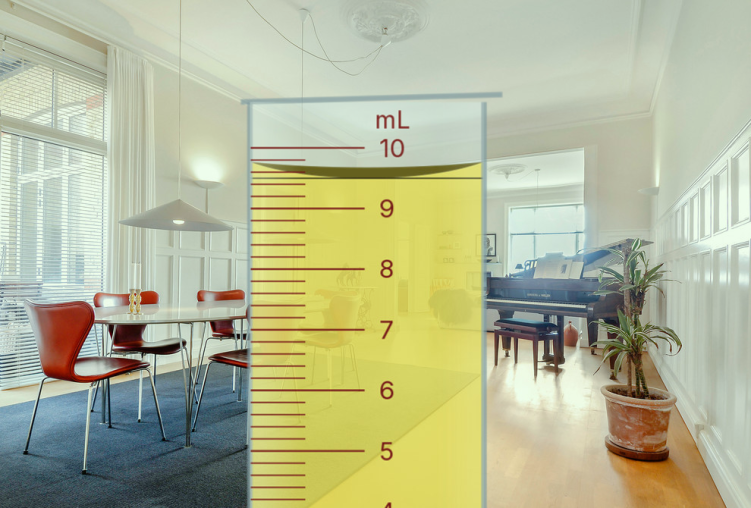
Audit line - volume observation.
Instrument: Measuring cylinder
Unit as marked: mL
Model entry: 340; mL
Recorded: 9.5; mL
